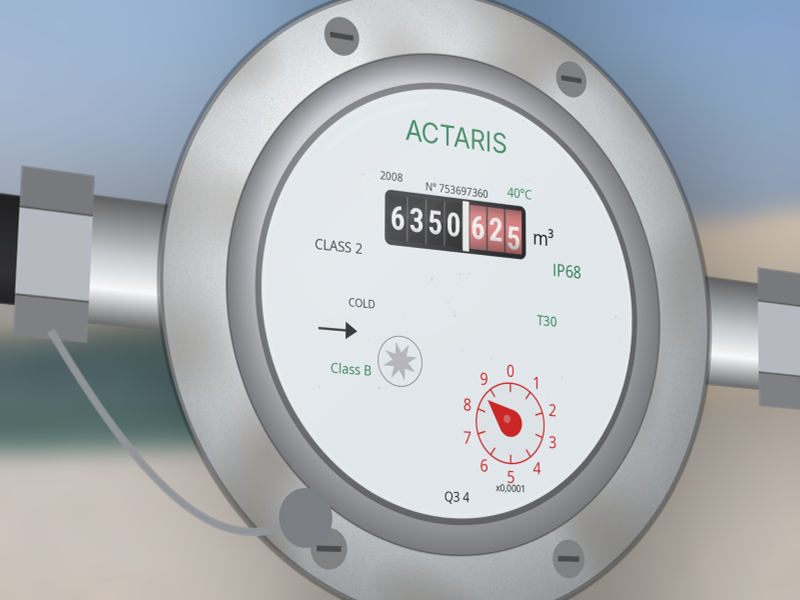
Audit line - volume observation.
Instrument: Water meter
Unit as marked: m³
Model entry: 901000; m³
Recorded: 6350.6248; m³
